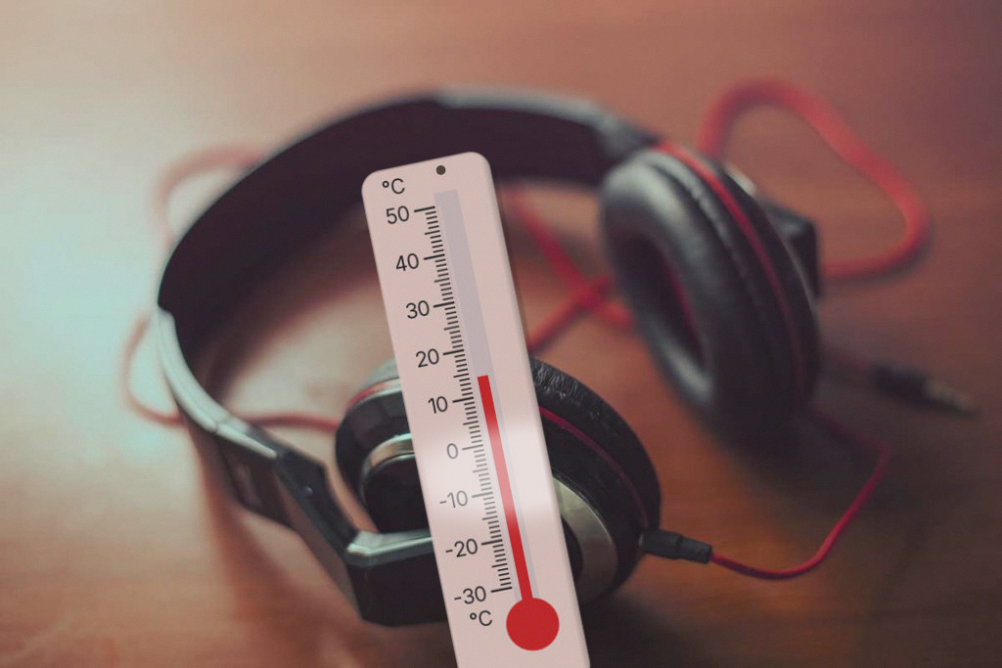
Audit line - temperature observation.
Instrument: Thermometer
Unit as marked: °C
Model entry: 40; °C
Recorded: 14; °C
